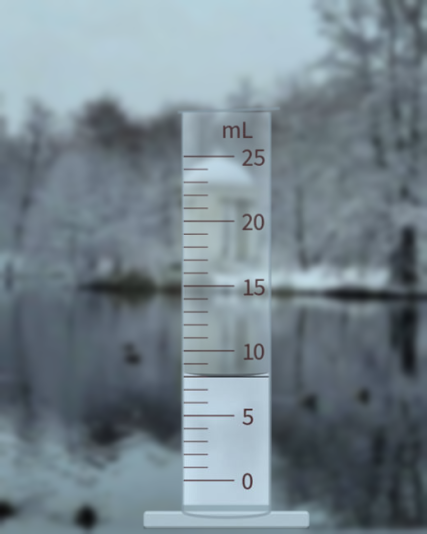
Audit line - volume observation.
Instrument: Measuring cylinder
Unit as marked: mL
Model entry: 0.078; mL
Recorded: 8; mL
